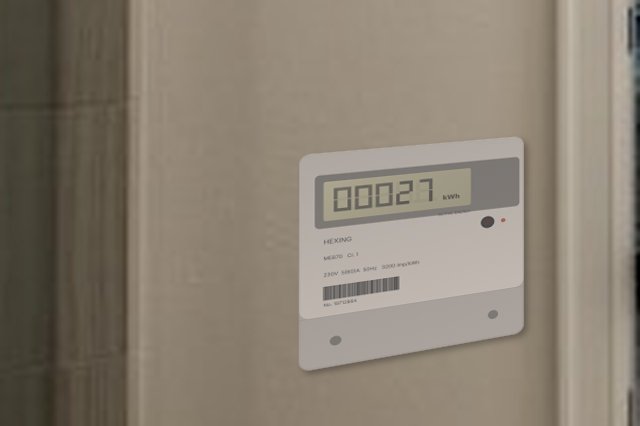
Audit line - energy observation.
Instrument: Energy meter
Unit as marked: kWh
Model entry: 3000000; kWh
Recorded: 27; kWh
